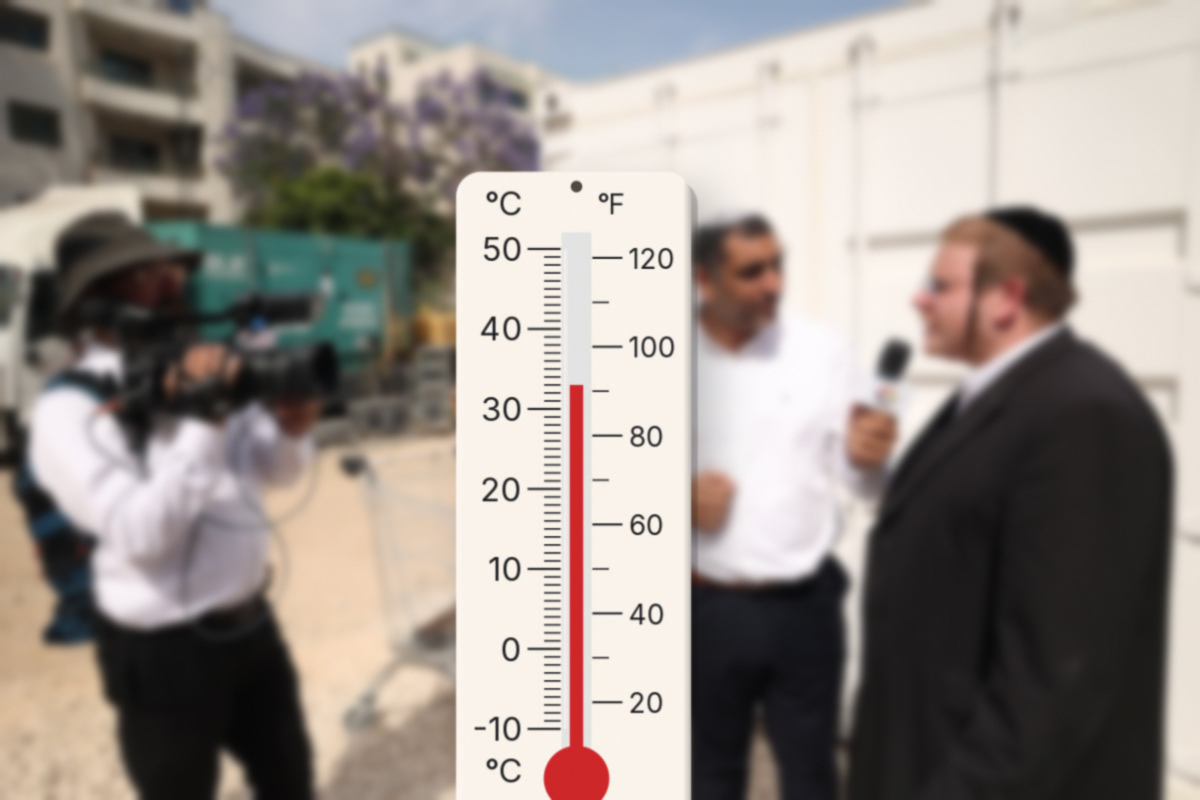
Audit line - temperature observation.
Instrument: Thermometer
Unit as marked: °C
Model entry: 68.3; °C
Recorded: 33; °C
